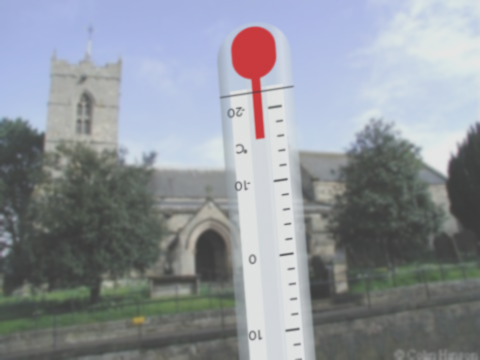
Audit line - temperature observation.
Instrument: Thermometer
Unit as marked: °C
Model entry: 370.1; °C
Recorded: -16; °C
